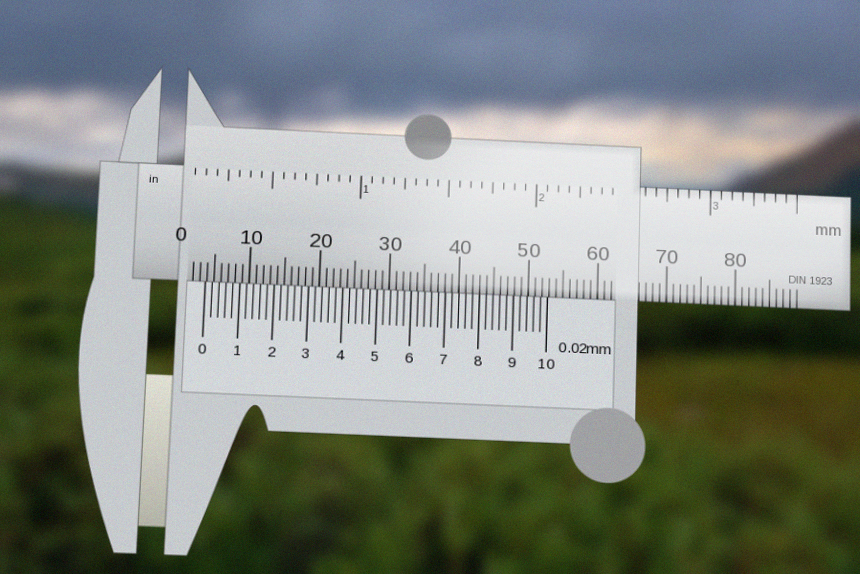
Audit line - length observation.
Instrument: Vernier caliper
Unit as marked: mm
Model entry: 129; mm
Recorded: 3.8; mm
